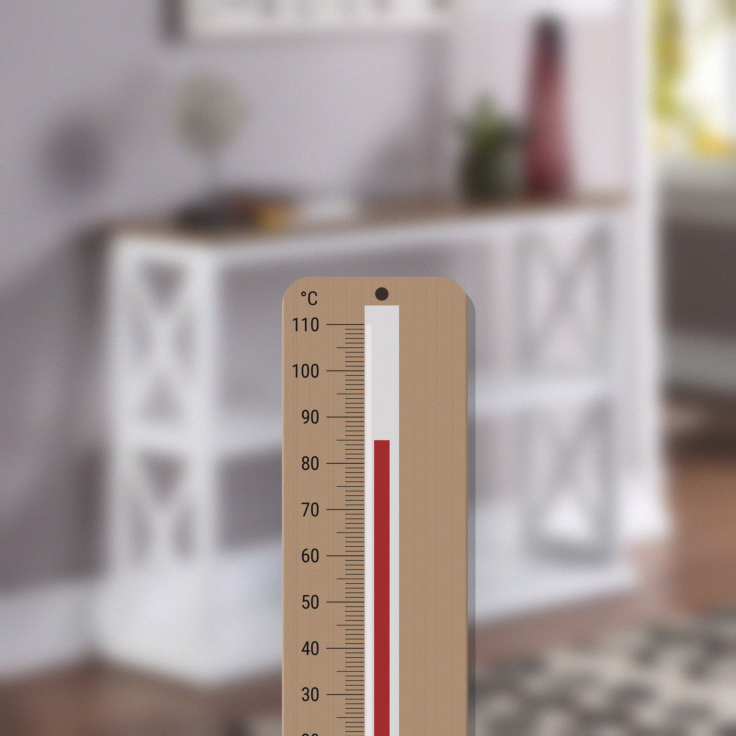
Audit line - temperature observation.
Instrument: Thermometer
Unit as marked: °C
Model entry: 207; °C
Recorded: 85; °C
